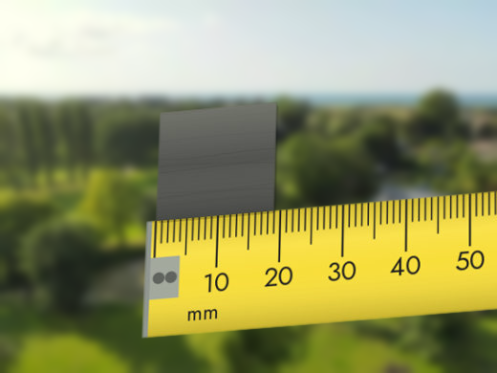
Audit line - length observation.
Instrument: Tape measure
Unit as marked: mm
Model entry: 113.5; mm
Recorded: 19; mm
